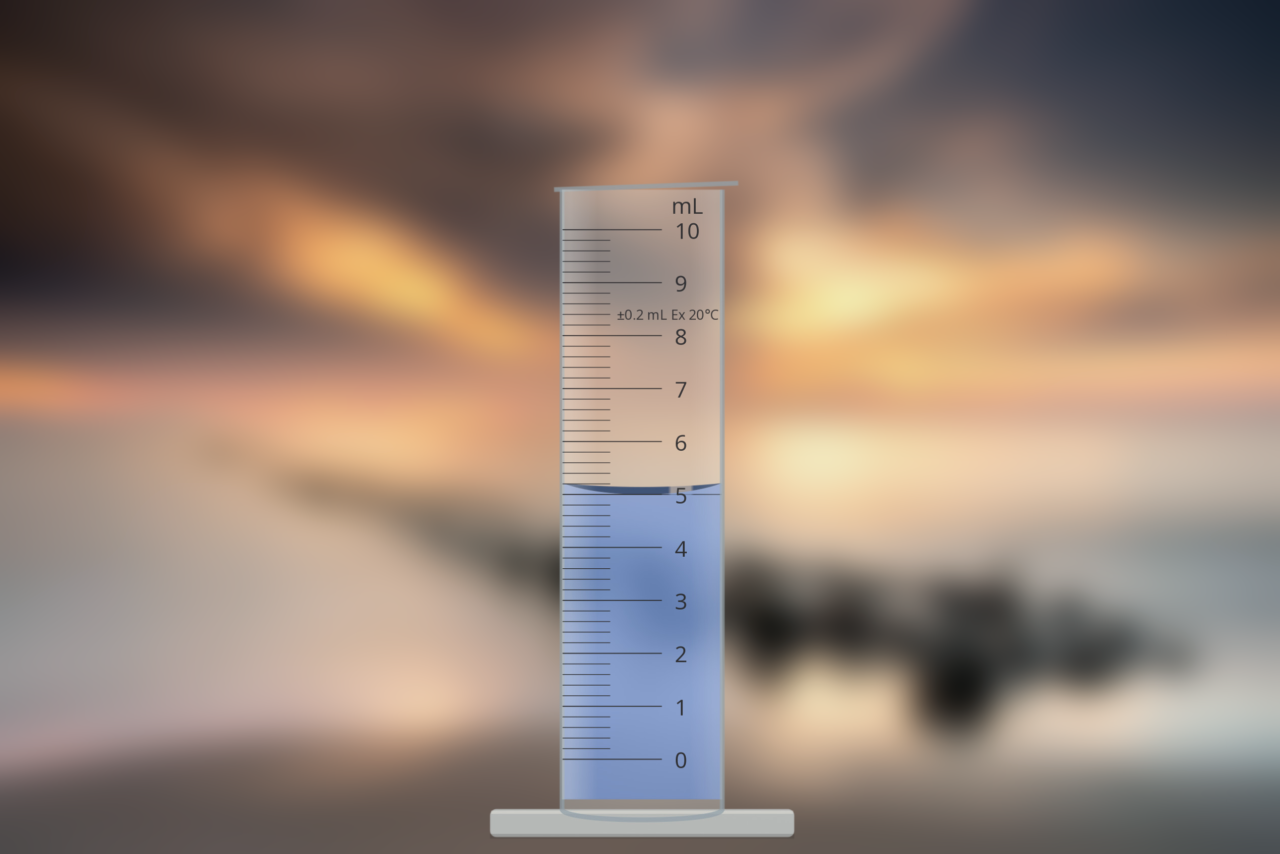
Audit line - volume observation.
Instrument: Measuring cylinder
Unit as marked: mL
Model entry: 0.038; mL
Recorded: 5; mL
